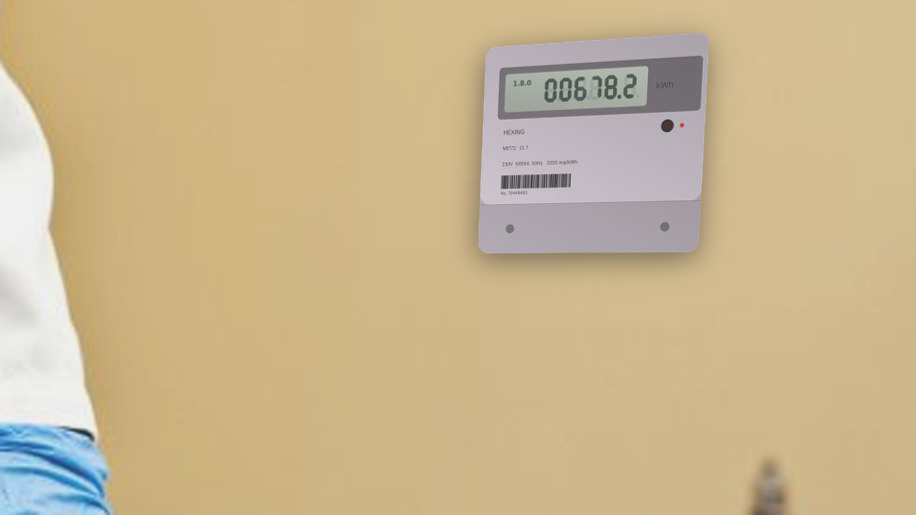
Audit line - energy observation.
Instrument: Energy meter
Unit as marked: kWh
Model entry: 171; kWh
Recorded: 678.2; kWh
